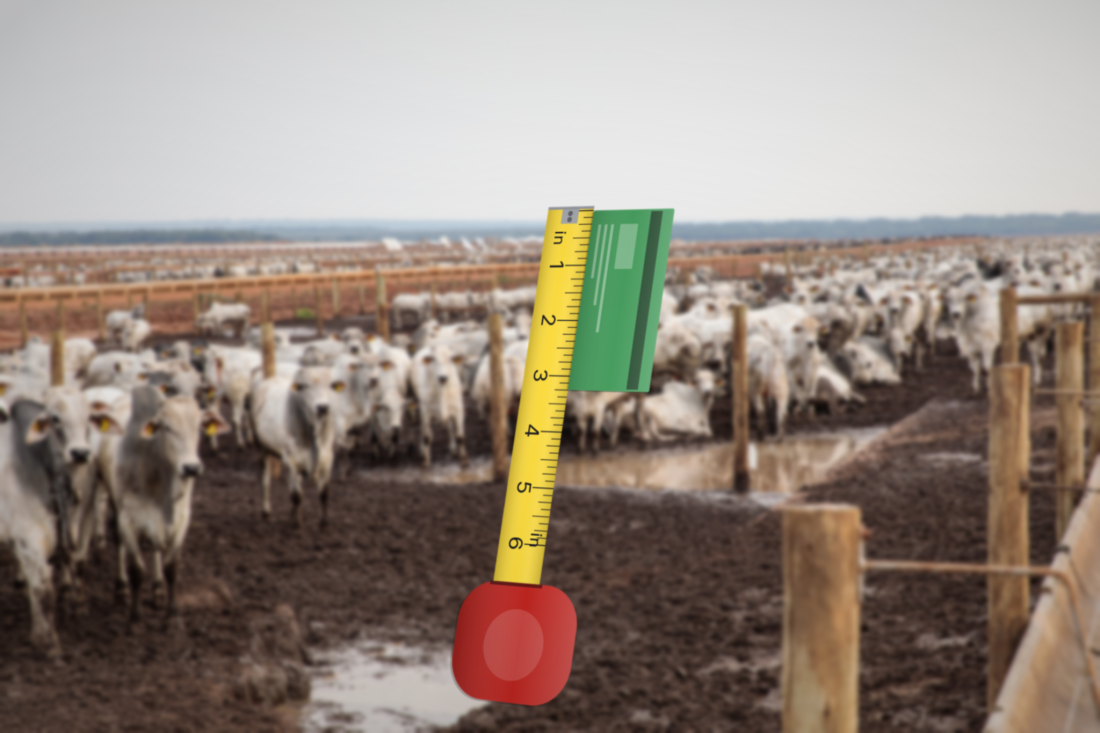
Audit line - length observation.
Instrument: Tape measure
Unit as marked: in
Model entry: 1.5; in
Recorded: 3.25; in
